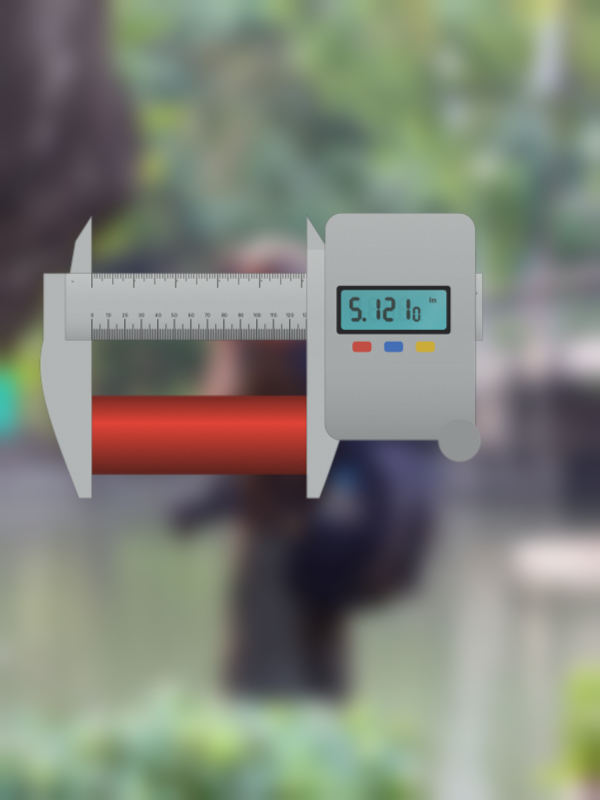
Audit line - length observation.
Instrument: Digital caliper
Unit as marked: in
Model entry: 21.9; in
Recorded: 5.1210; in
